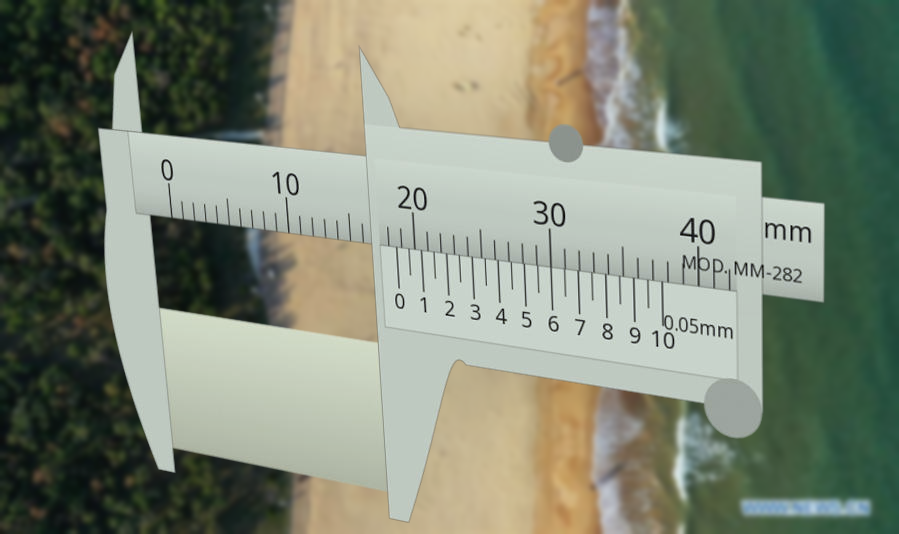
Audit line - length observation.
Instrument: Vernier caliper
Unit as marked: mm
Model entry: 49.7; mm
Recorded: 18.6; mm
